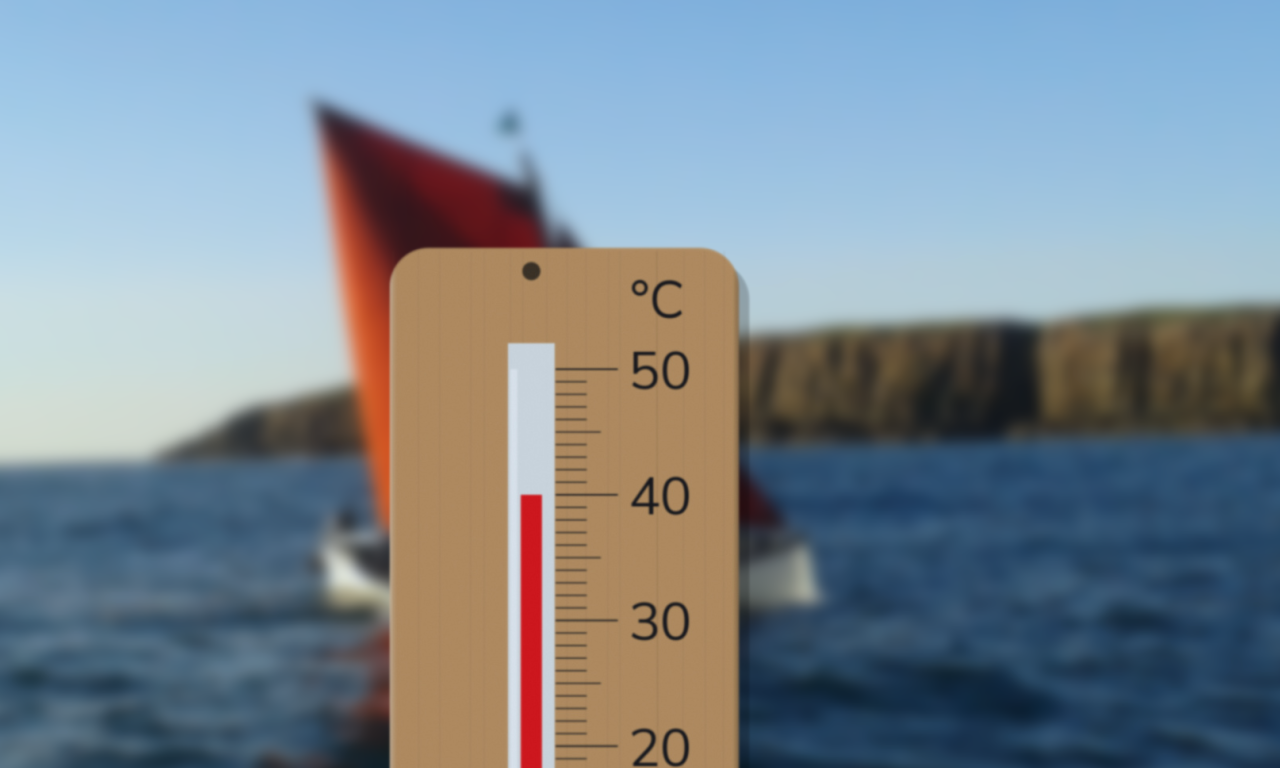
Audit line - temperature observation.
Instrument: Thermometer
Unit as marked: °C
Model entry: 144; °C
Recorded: 40; °C
